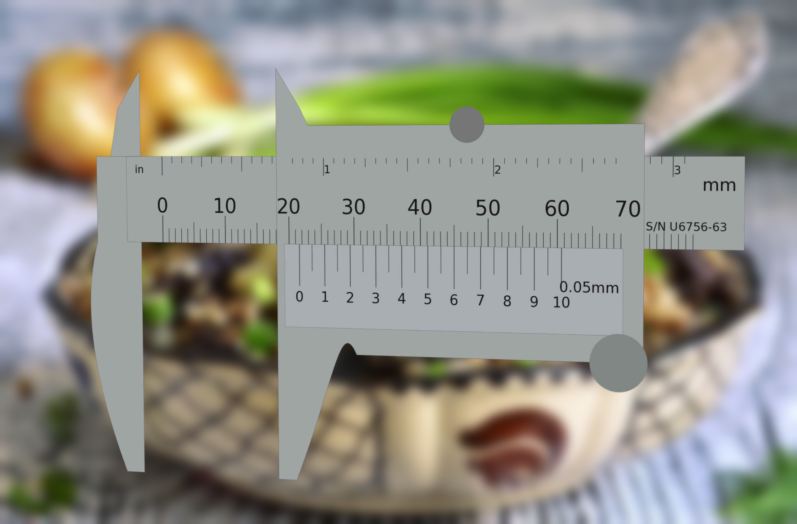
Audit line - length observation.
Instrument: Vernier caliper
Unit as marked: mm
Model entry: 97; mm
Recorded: 21.6; mm
